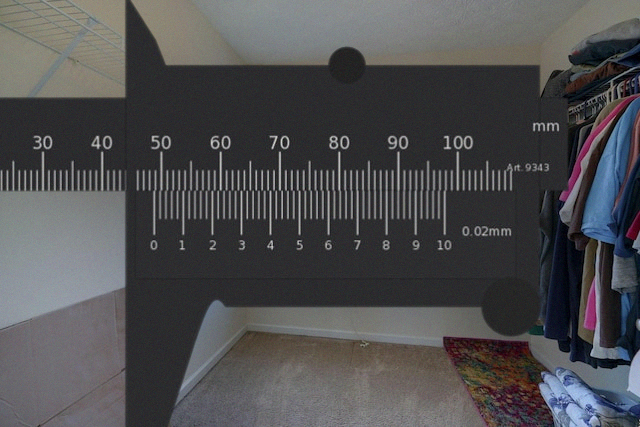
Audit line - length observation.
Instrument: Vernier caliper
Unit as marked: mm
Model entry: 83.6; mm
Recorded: 48.8; mm
